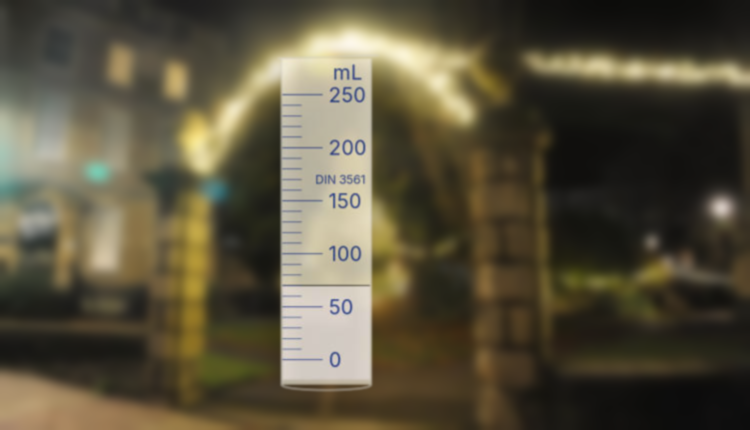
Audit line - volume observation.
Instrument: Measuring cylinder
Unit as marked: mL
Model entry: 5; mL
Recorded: 70; mL
